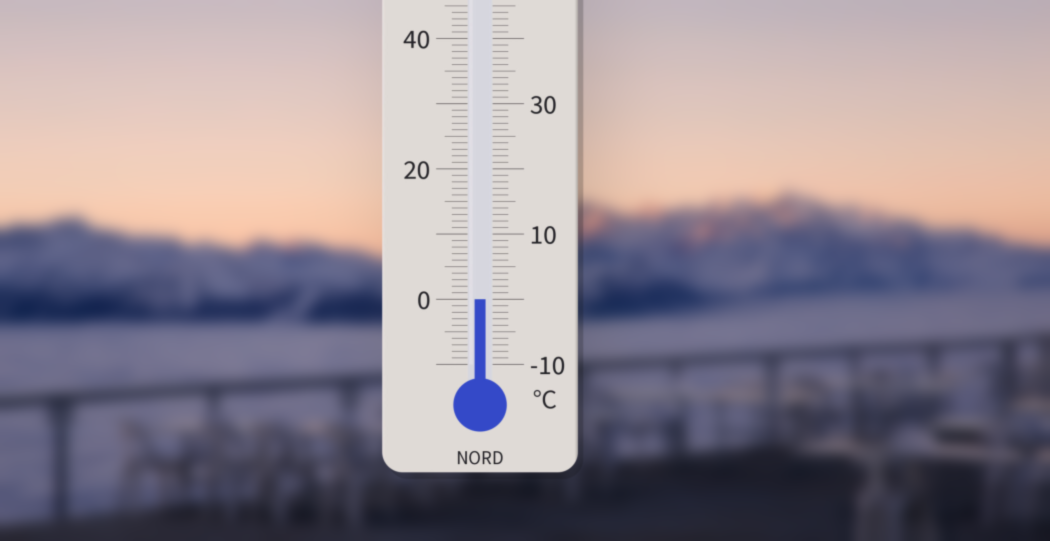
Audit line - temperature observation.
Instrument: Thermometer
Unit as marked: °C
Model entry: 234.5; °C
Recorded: 0; °C
